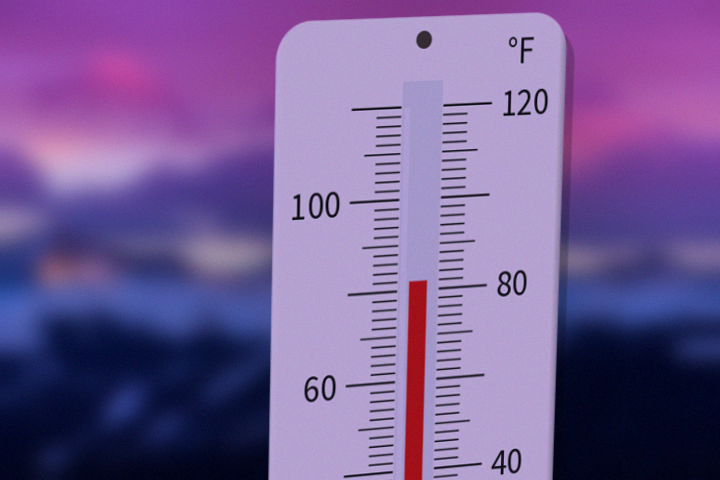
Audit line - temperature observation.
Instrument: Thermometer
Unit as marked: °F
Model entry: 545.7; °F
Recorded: 82; °F
